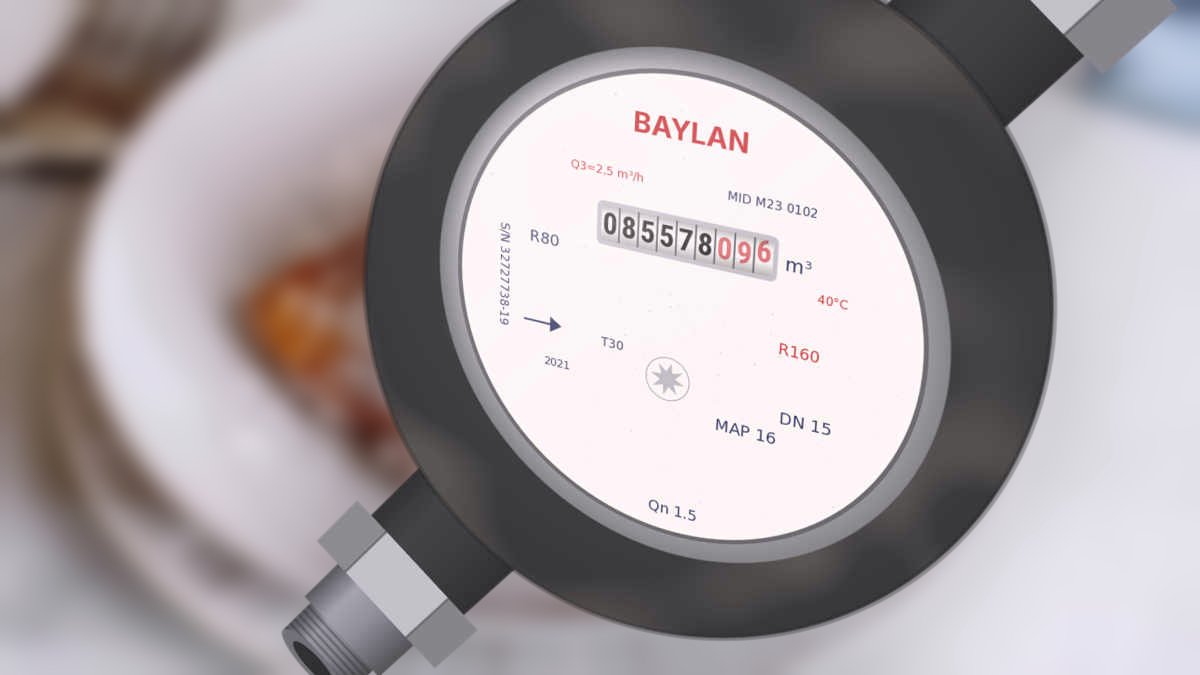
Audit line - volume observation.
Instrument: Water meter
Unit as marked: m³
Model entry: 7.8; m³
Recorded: 85578.096; m³
